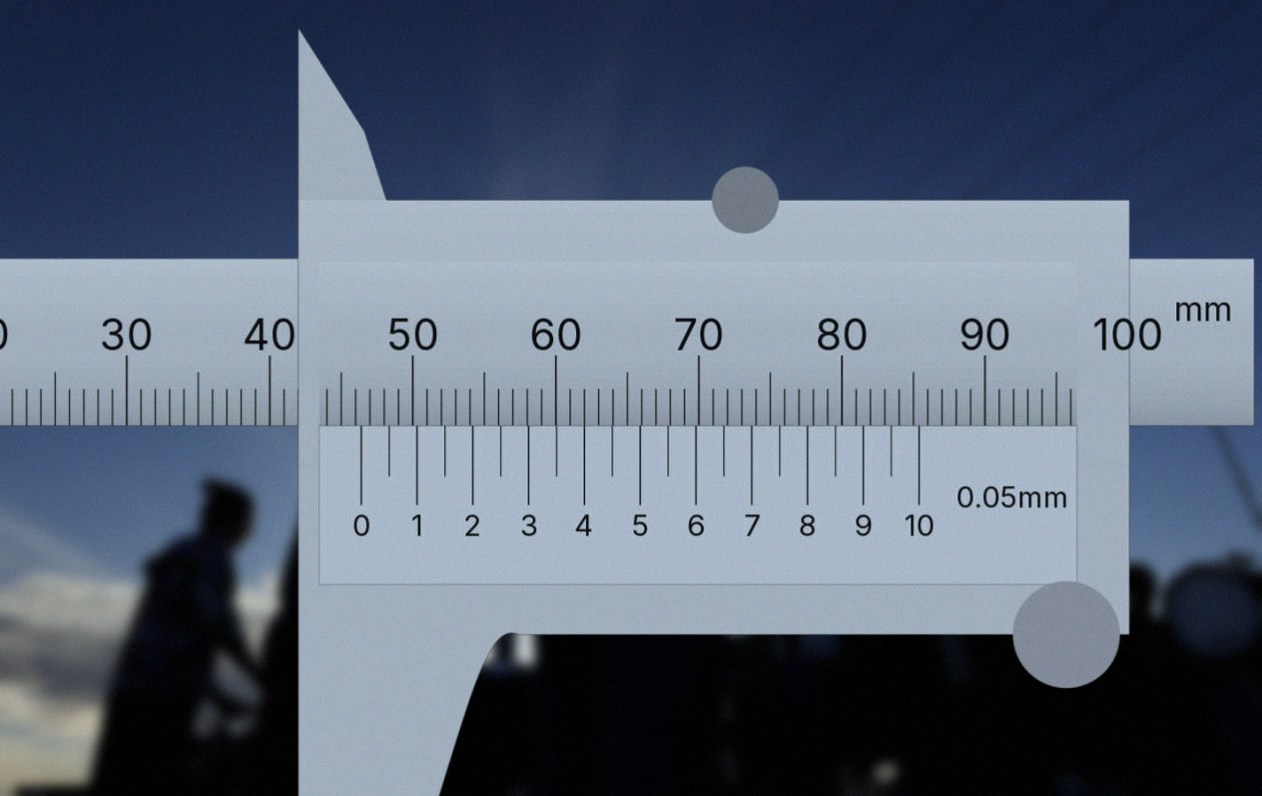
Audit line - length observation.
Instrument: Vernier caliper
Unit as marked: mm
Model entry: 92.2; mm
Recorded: 46.4; mm
